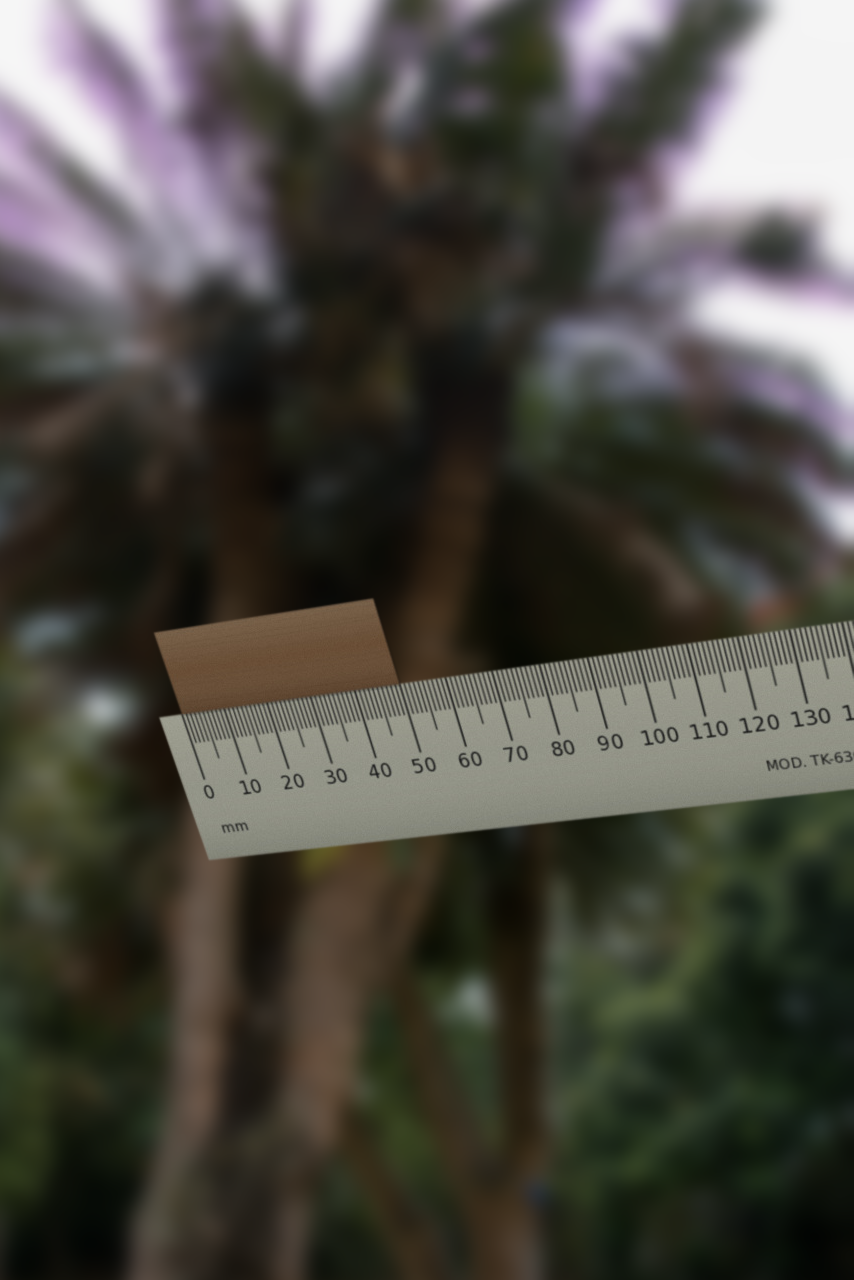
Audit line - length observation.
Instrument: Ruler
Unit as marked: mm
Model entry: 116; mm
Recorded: 50; mm
